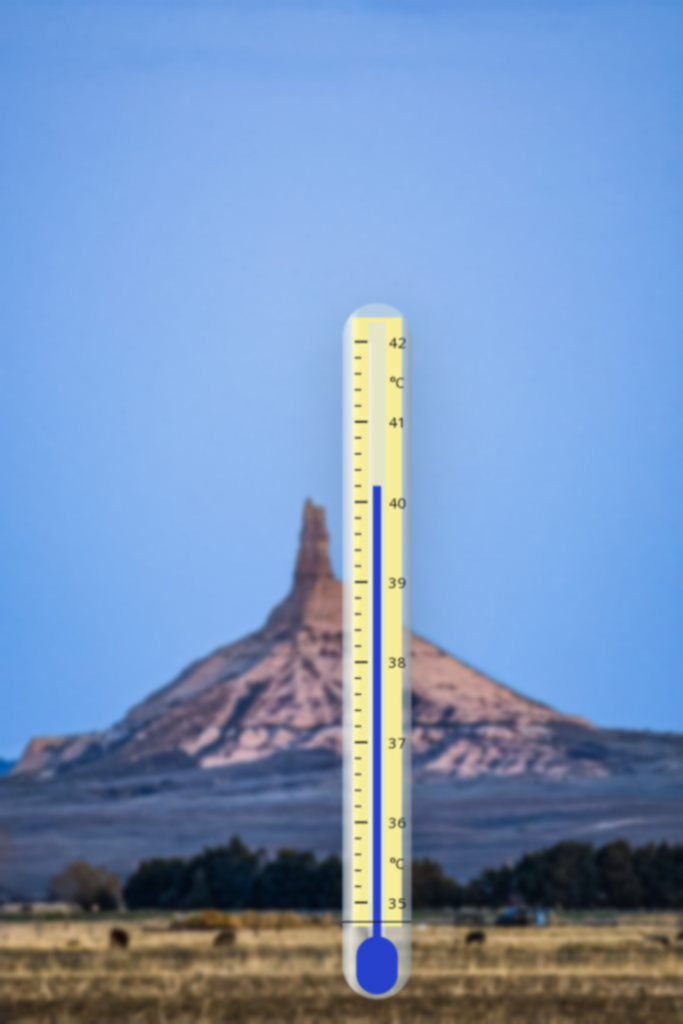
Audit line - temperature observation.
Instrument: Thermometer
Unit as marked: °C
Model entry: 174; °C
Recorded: 40.2; °C
